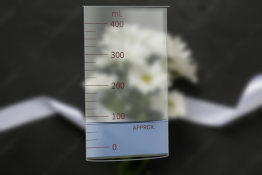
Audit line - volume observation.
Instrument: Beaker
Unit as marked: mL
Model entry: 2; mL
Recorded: 75; mL
